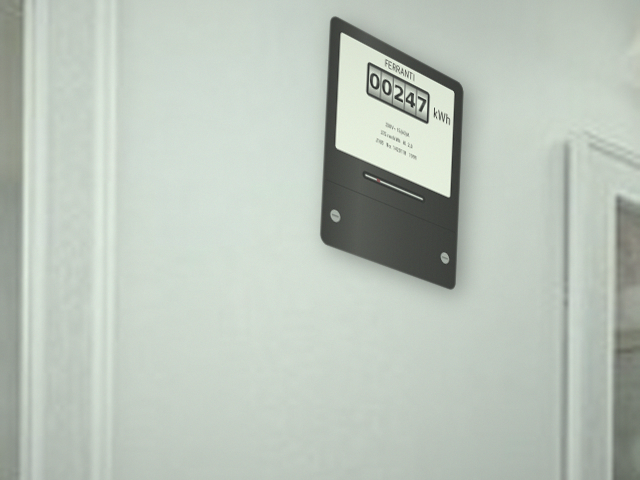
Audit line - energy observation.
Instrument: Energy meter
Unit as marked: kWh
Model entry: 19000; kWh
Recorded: 247; kWh
